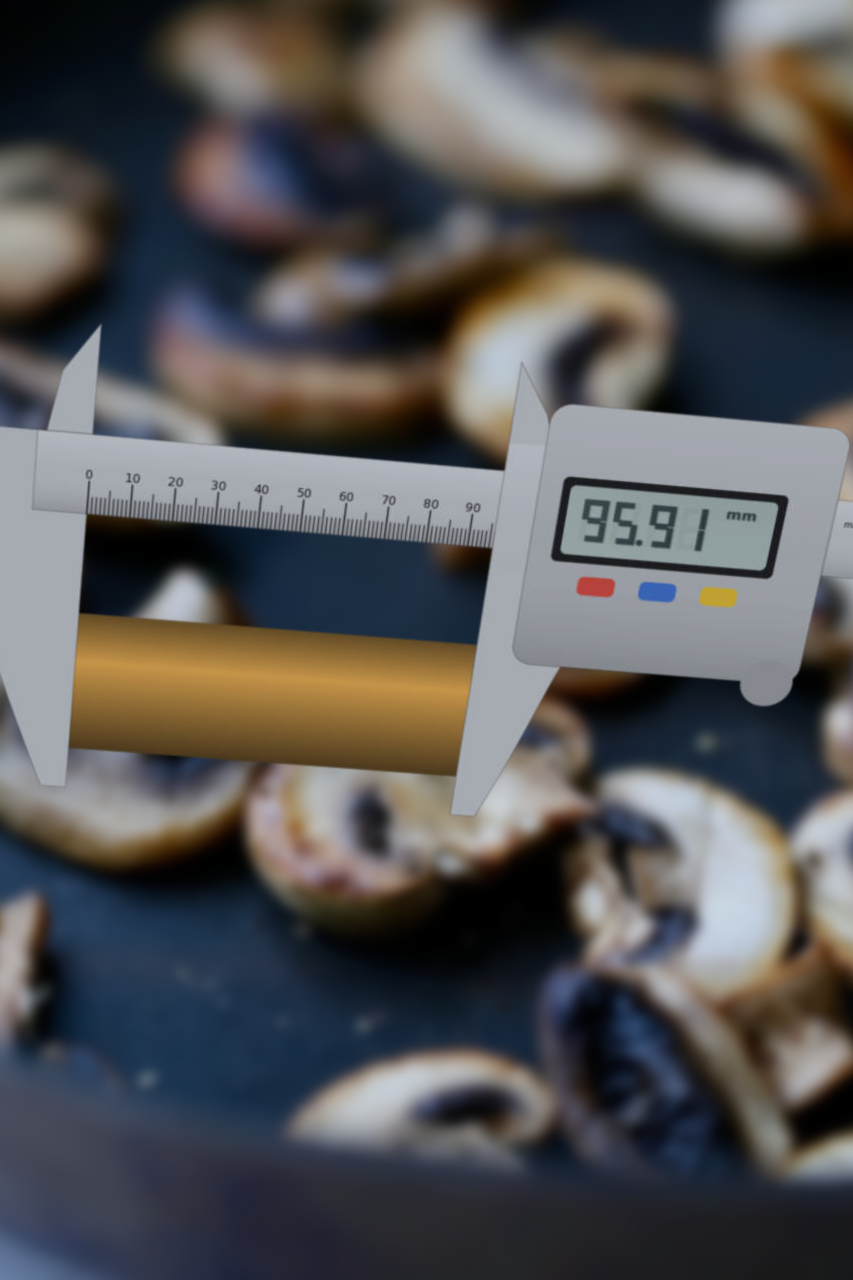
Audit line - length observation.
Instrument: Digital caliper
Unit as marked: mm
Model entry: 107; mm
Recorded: 95.91; mm
